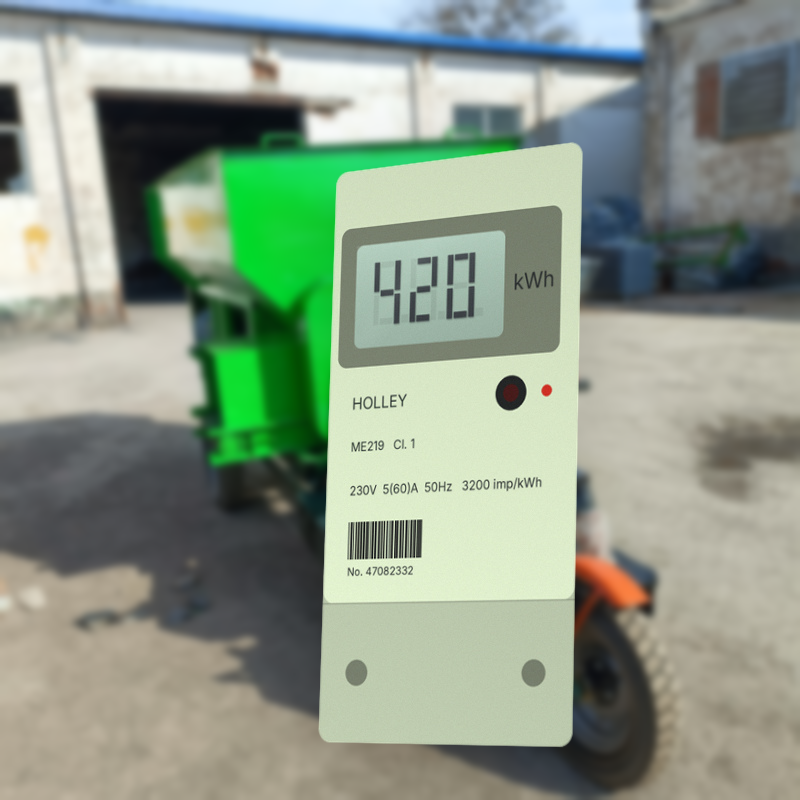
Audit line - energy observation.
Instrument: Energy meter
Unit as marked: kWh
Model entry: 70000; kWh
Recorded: 420; kWh
